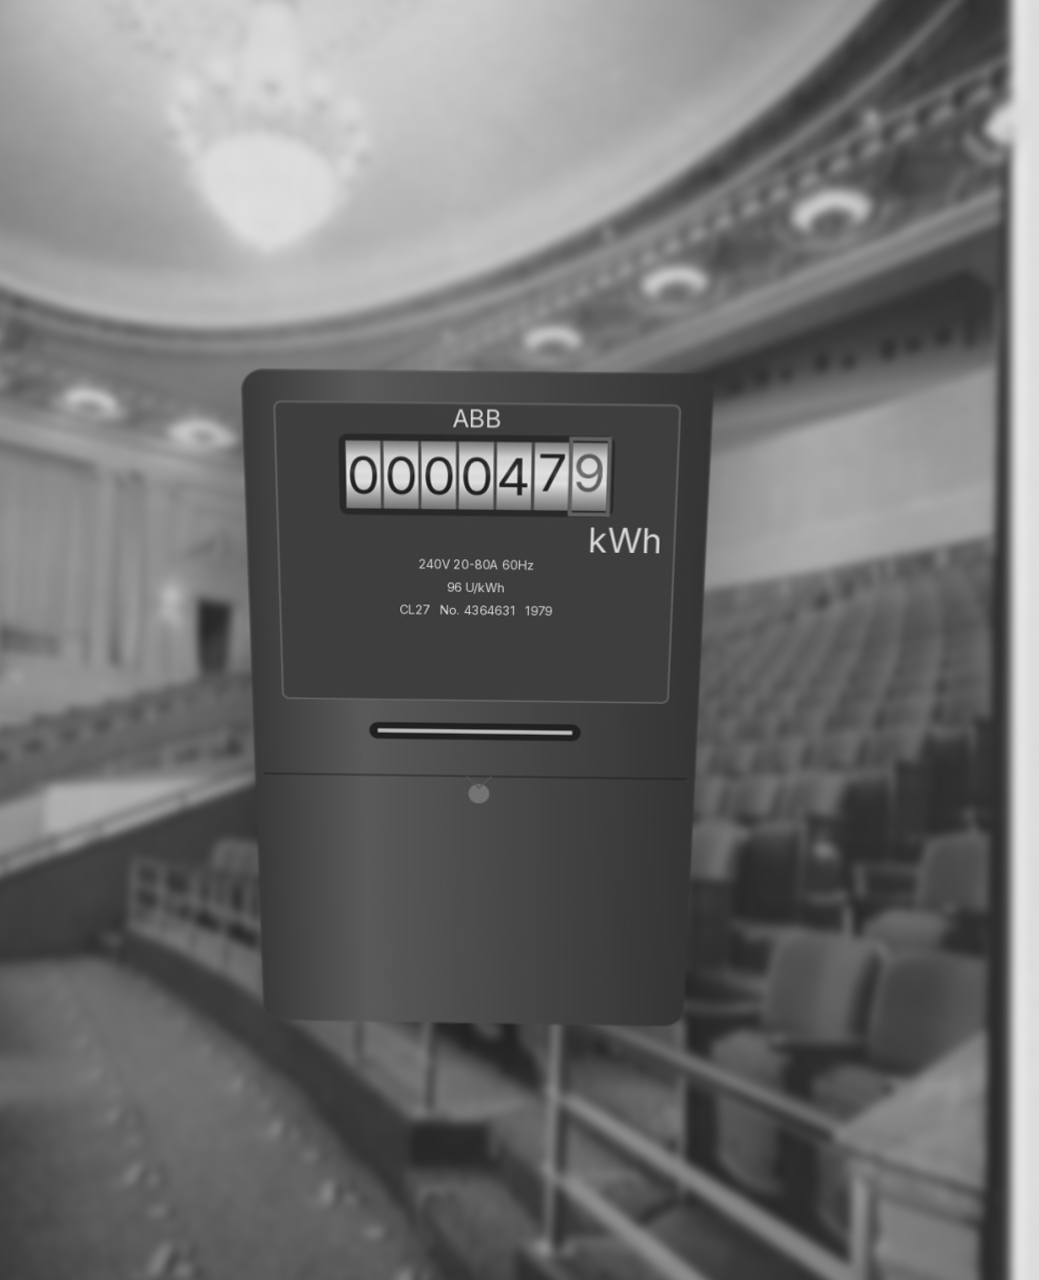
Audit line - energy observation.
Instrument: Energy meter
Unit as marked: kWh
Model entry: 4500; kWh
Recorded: 47.9; kWh
